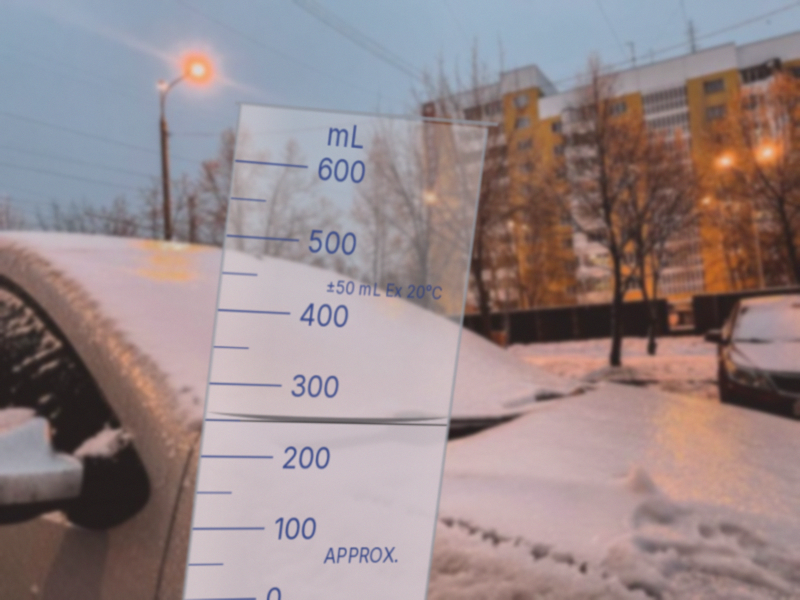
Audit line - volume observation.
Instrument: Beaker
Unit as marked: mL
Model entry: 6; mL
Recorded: 250; mL
